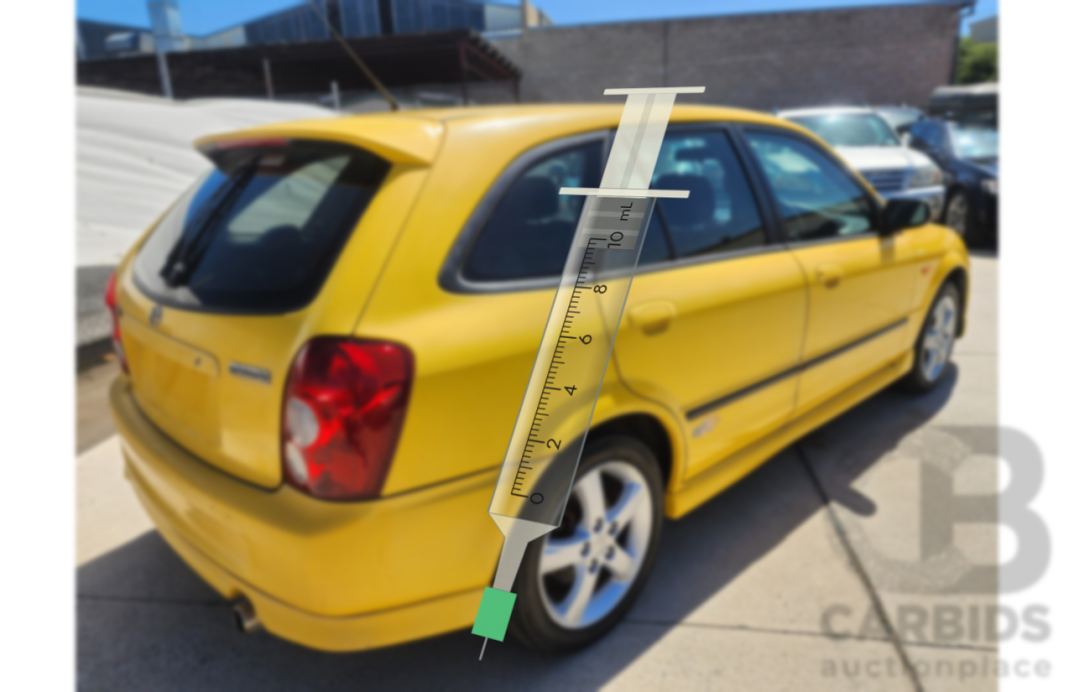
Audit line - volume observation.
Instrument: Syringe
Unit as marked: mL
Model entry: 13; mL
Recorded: 9.6; mL
